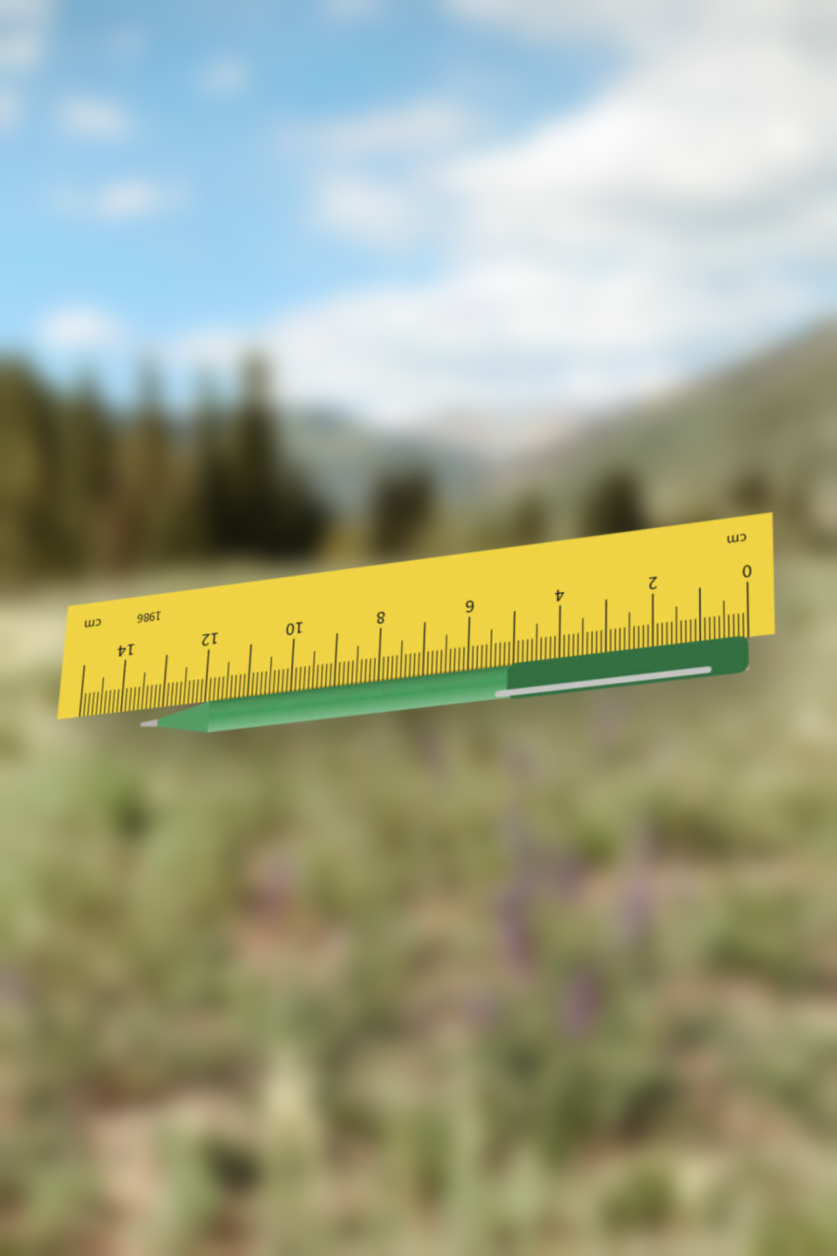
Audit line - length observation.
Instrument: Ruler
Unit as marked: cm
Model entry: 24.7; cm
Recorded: 13.5; cm
